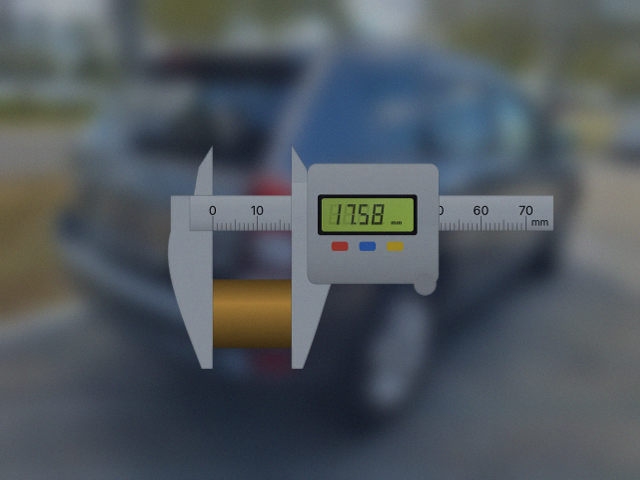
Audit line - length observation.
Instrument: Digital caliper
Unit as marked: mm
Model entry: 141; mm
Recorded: 17.58; mm
